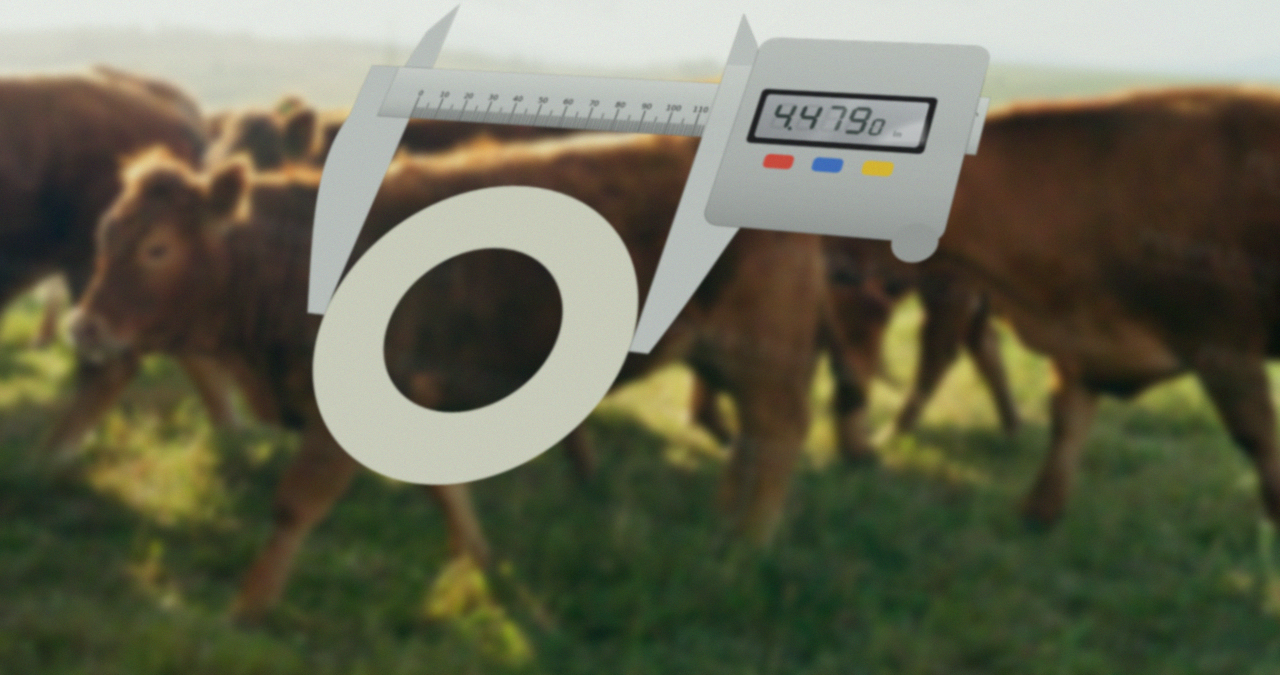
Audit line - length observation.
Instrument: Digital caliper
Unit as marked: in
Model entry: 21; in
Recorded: 4.4790; in
